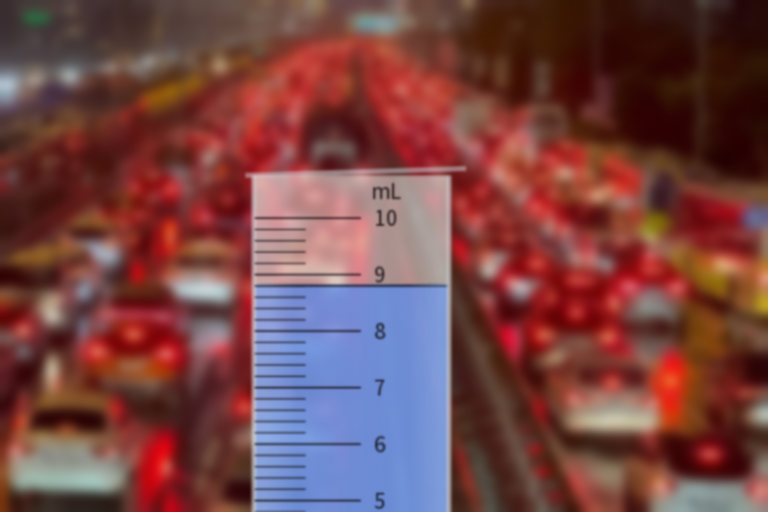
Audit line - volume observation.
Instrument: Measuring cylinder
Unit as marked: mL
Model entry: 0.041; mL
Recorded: 8.8; mL
